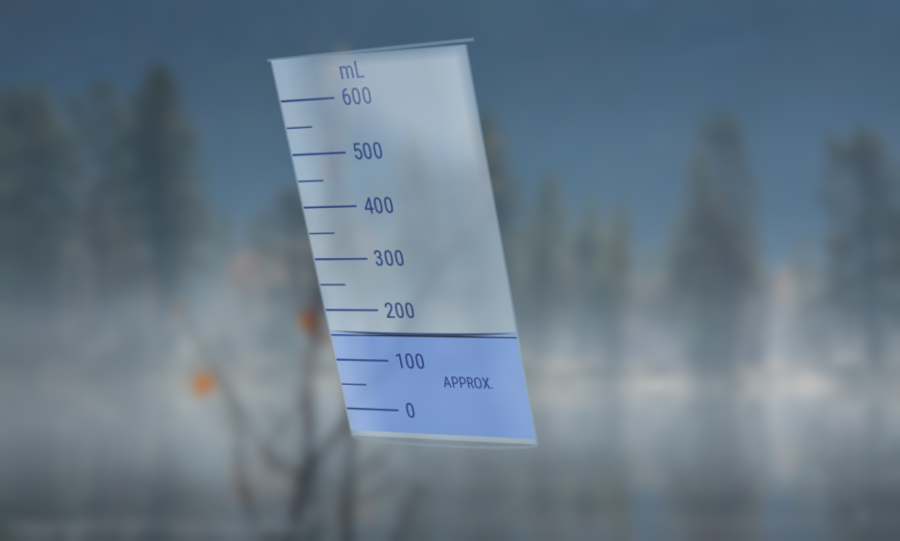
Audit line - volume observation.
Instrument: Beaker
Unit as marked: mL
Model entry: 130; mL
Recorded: 150; mL
